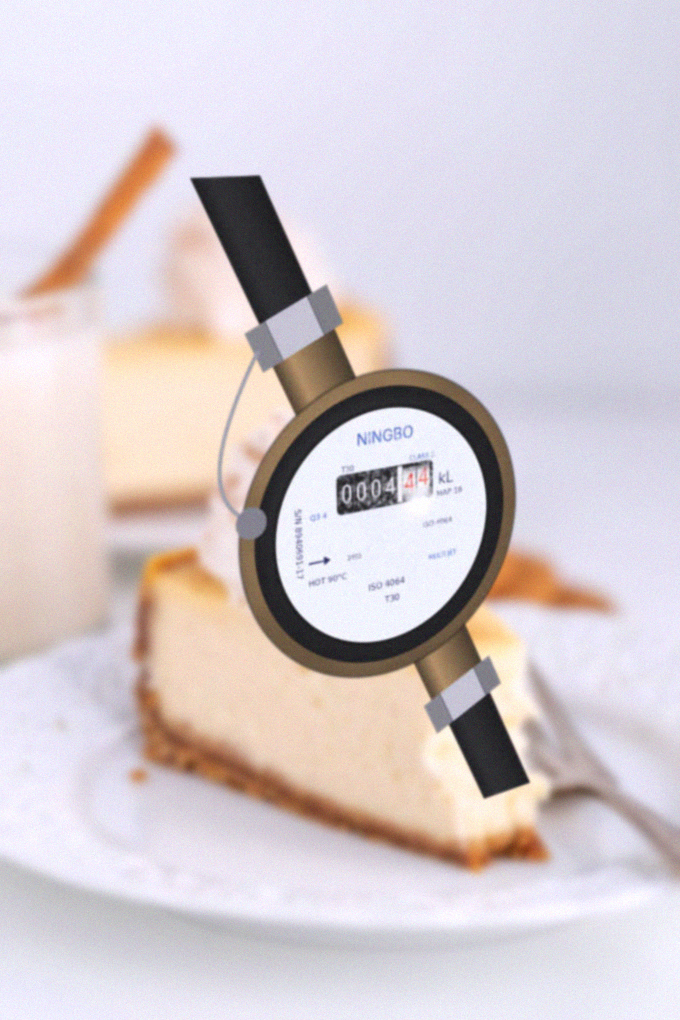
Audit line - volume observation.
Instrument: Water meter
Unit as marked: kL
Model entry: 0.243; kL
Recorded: 4.44; kL
